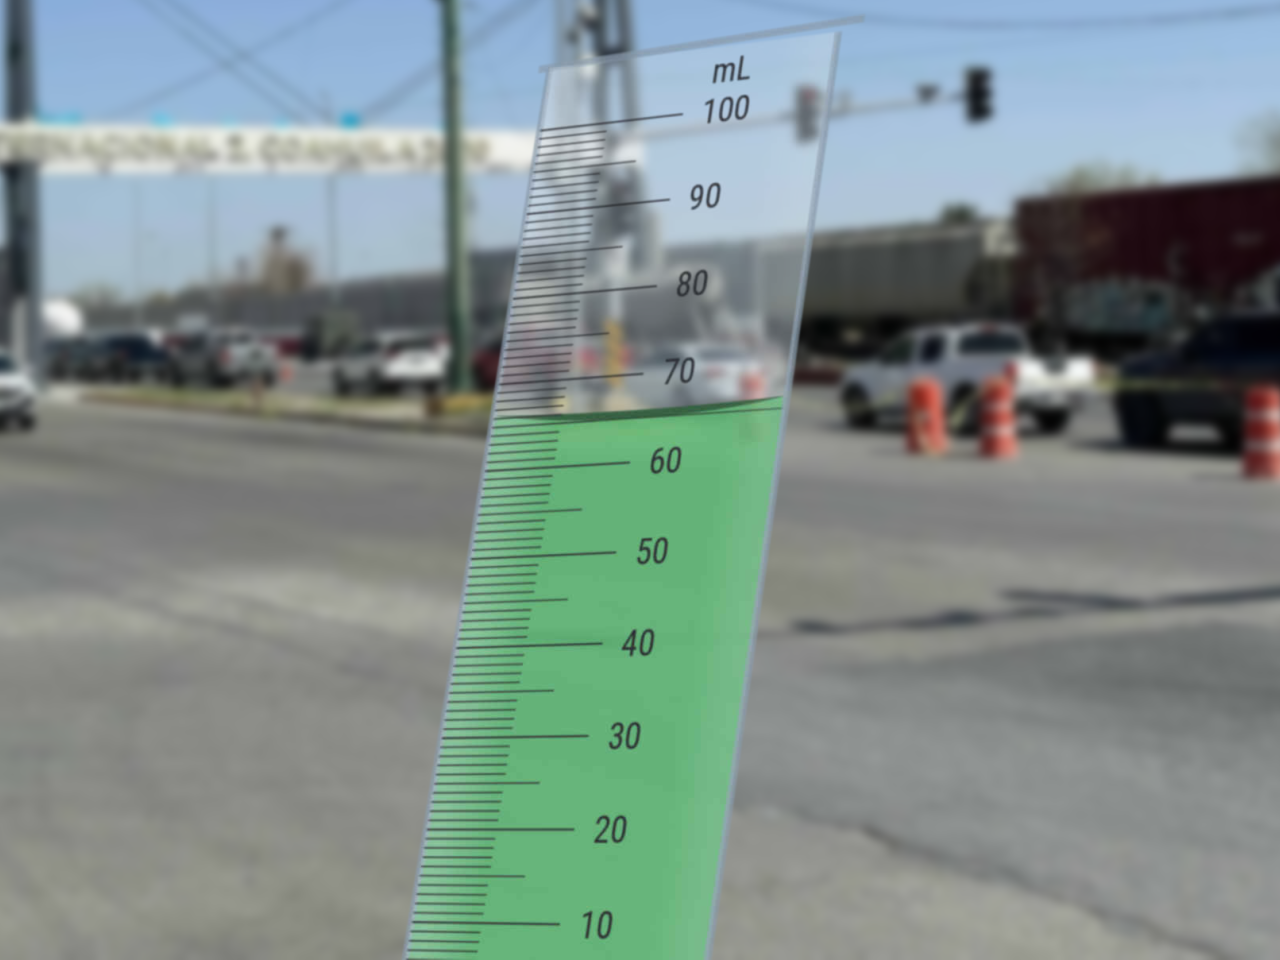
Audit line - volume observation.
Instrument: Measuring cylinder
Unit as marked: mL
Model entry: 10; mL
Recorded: 65; mL
